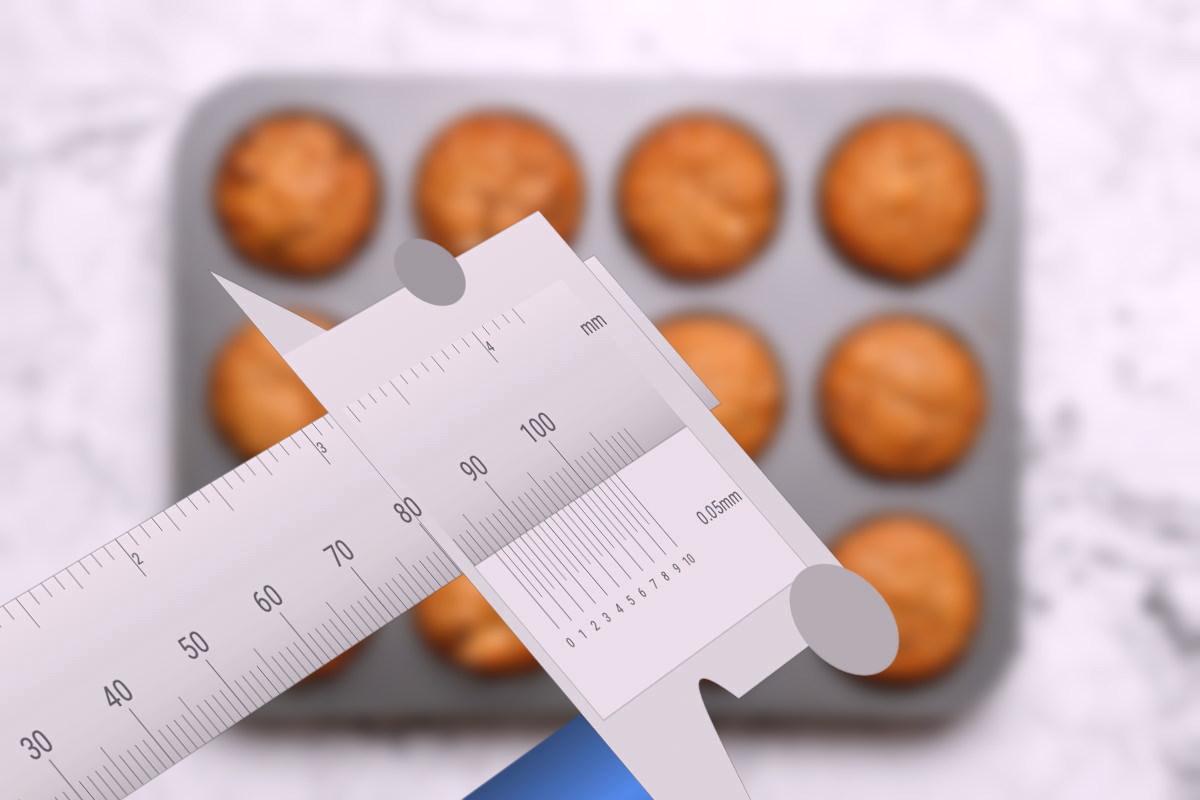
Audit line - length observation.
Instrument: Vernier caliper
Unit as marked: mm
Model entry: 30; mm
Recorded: 85.0; mm
